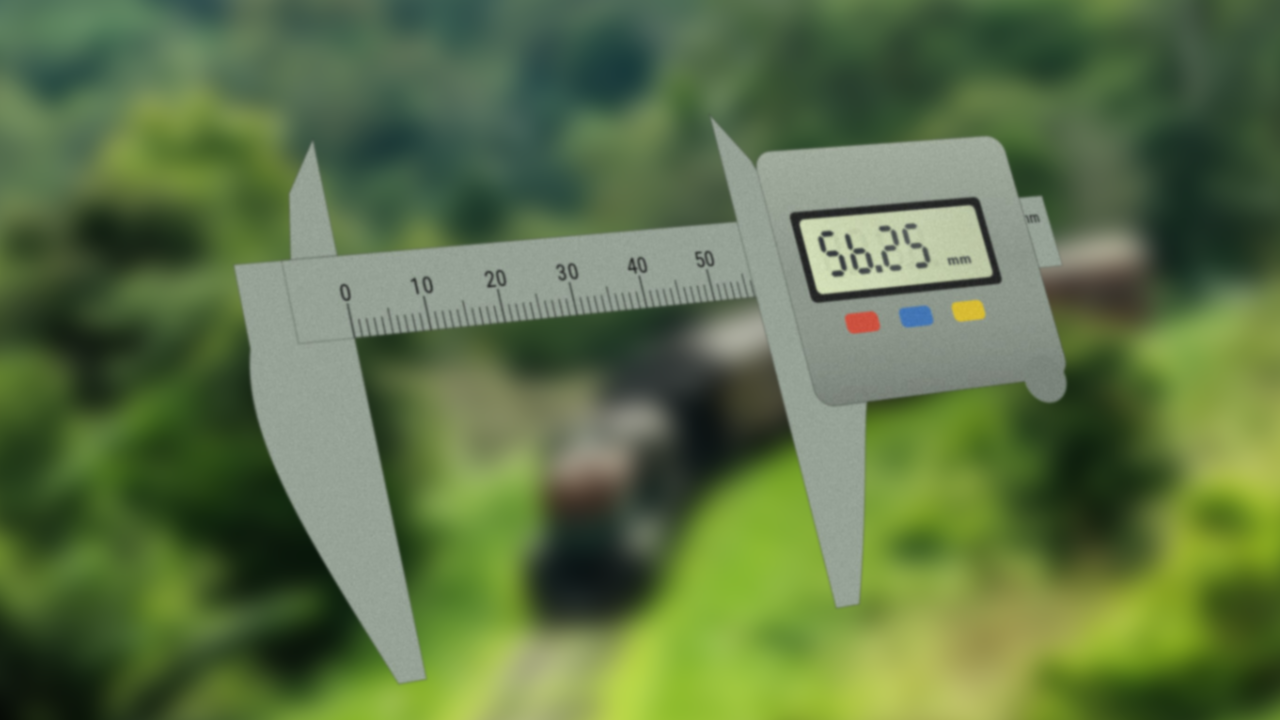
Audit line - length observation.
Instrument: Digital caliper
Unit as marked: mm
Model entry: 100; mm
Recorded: 56.25; mm
